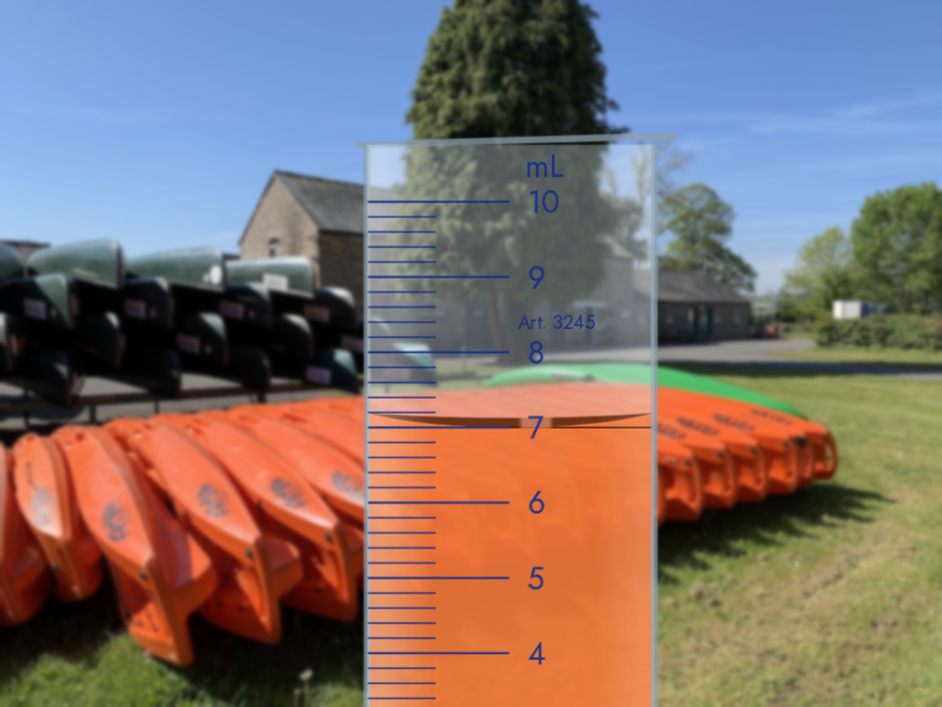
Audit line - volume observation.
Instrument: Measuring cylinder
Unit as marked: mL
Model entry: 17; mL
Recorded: 7; mL
